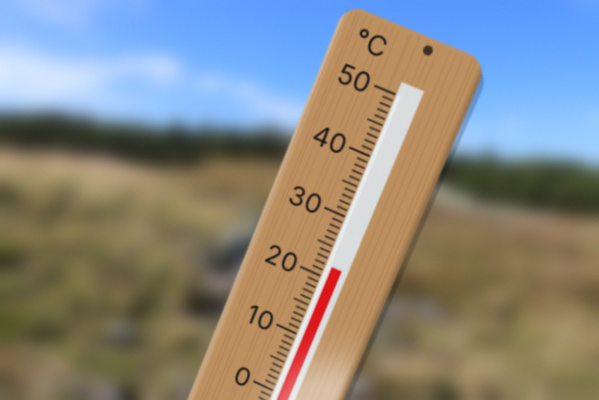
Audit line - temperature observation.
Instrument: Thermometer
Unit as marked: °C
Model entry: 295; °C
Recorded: 22; °C
